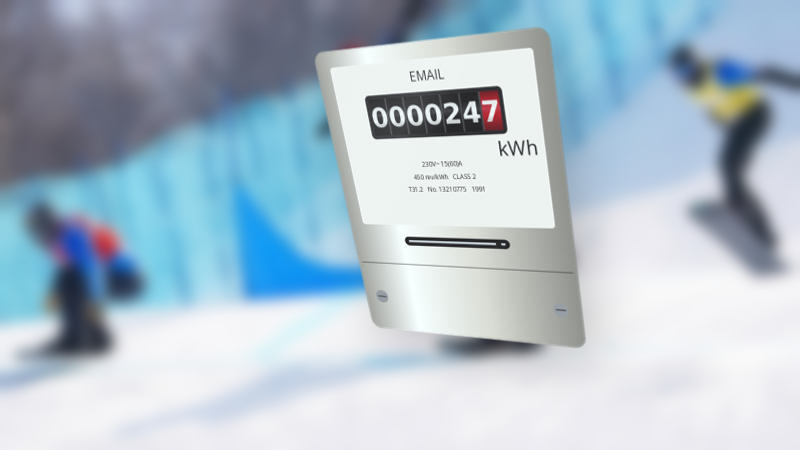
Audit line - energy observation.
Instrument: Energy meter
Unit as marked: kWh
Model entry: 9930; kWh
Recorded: 24.7; kWh
